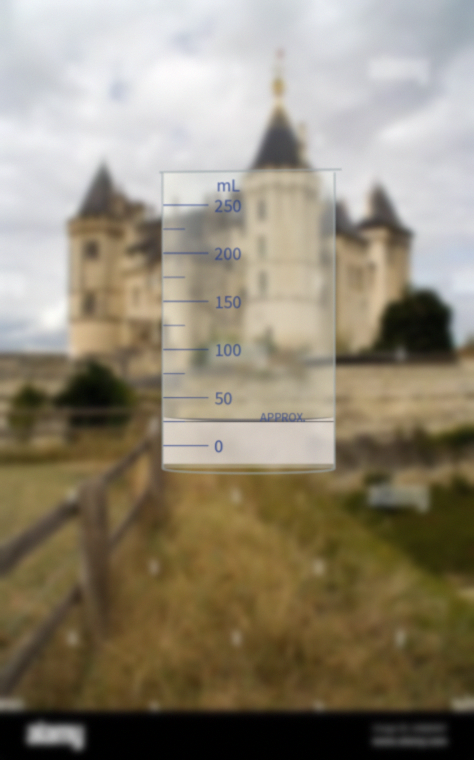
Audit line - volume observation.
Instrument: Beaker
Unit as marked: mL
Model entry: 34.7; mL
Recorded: 25; mL
